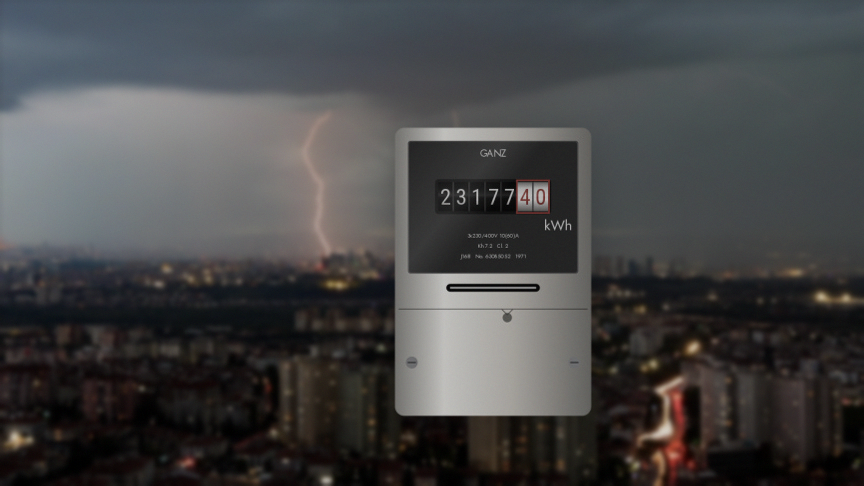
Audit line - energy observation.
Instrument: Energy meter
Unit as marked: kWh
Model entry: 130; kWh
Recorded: 23177.40; kWh
